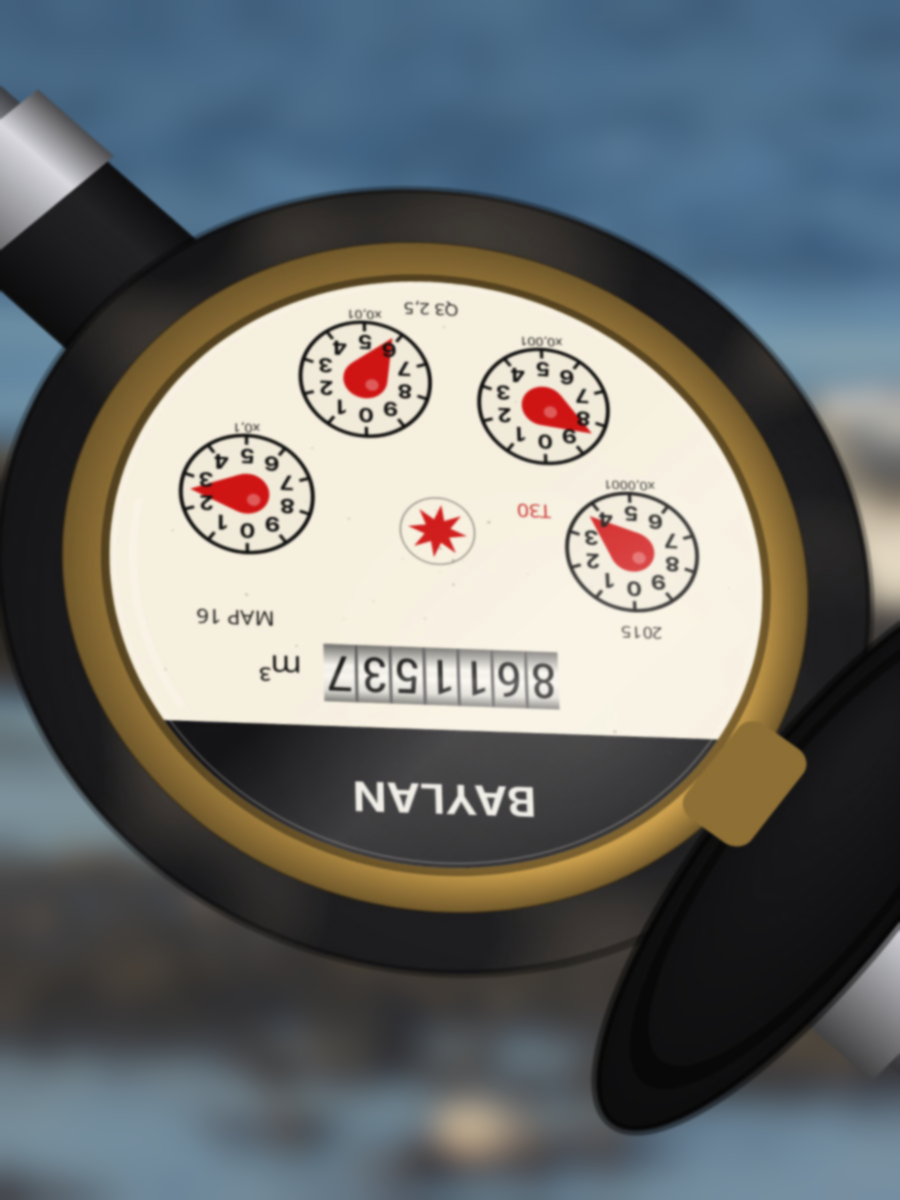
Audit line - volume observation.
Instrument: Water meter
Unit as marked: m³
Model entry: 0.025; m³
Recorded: 8611537.2583; m³
